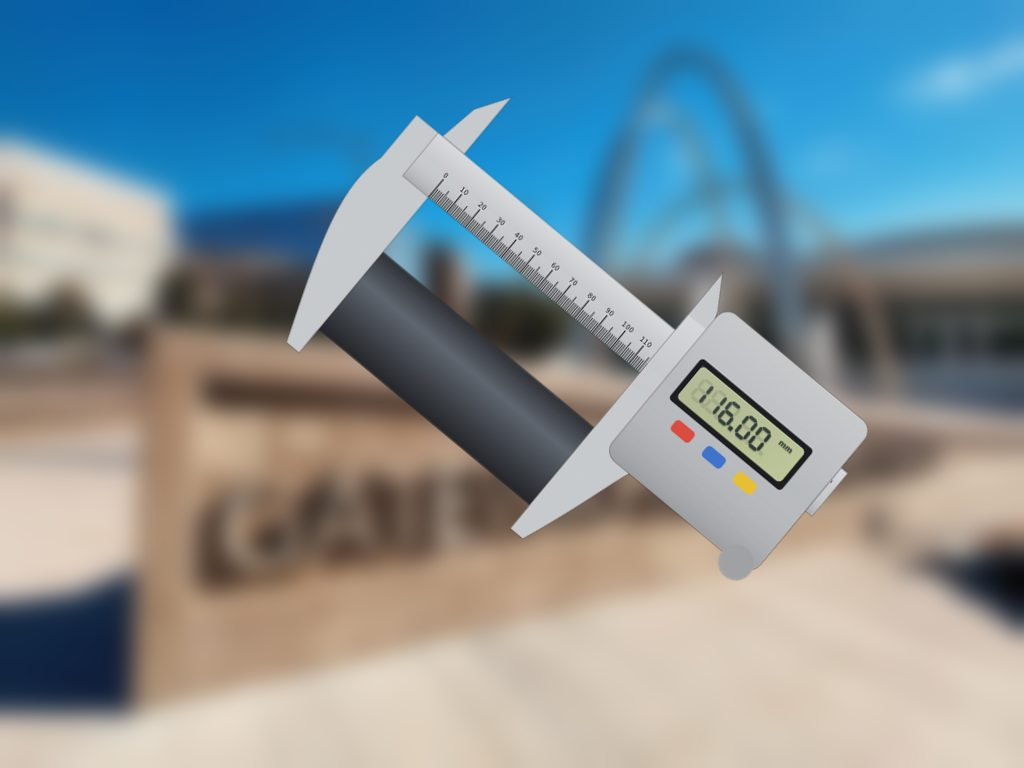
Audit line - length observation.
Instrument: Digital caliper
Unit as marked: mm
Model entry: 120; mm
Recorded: 116.00; mm
